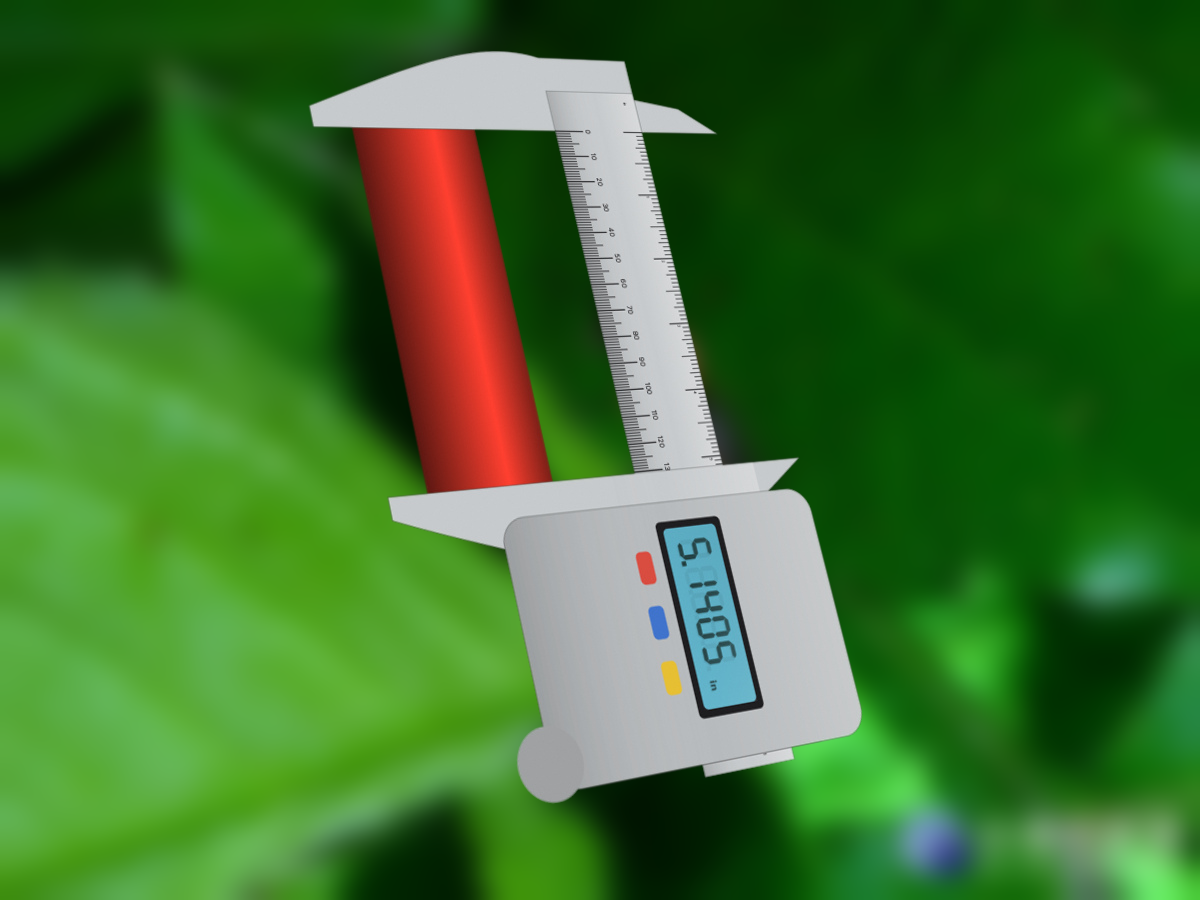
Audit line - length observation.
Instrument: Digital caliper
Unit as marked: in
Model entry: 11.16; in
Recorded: 5.1405; in
